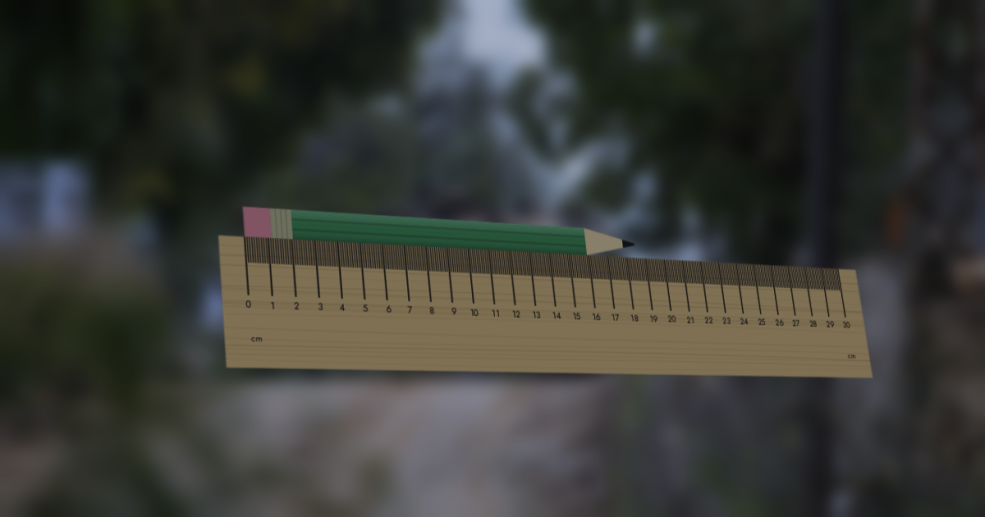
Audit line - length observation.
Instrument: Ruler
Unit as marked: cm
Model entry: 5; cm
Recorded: 18.5; cm
